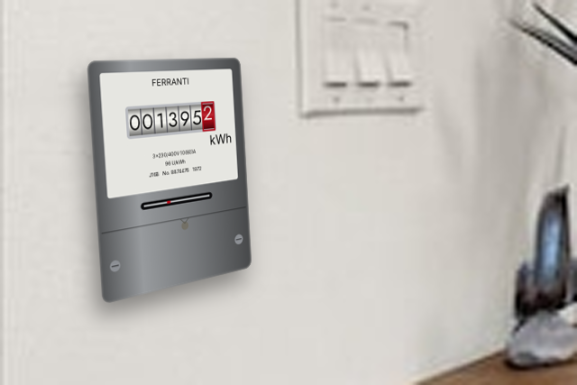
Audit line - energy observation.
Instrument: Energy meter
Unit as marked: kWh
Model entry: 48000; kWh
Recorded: 1395.2; kWh
